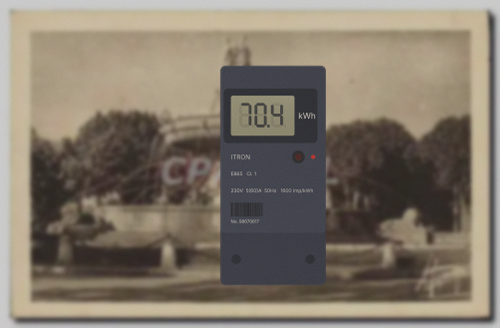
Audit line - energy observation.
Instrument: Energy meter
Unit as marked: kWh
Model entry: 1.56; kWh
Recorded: 70.4; kWh
